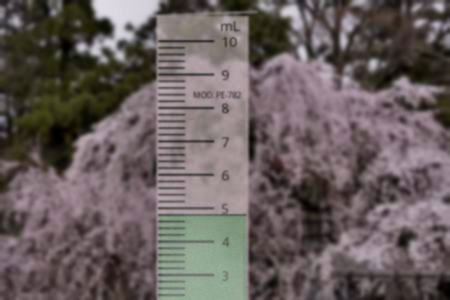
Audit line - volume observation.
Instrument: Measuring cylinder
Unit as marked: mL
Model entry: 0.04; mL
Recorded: 4.8; mL
